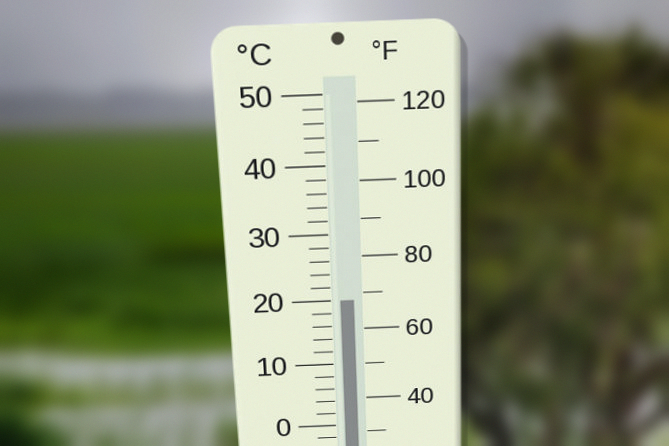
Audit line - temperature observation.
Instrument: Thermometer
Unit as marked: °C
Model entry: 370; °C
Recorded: 20; °C
